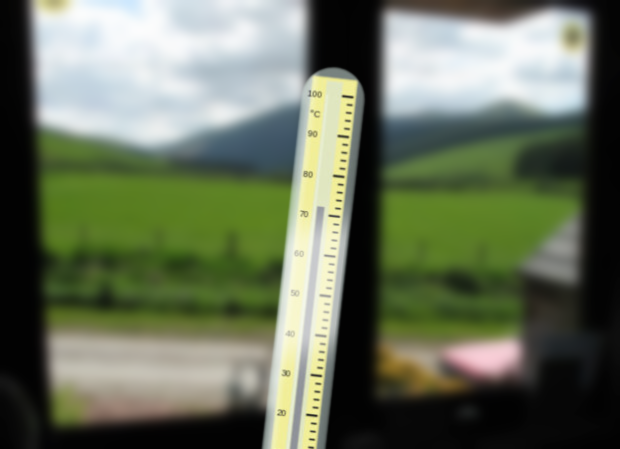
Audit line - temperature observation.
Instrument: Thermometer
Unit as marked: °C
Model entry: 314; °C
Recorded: 72; °C
